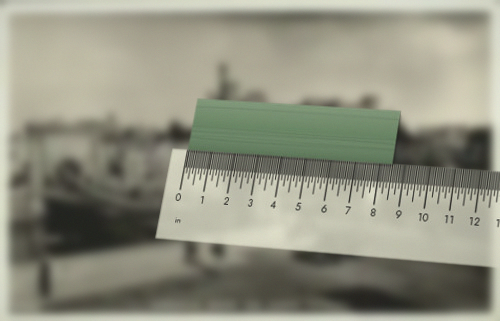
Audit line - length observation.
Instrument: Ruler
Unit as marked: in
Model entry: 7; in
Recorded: 8.5; in
